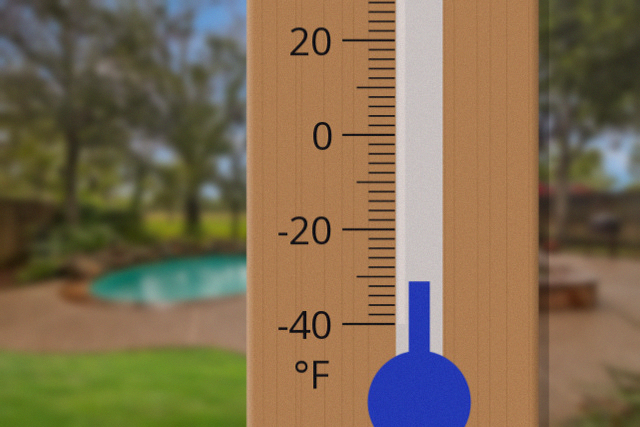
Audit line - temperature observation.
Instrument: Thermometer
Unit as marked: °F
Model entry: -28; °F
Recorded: -31; °F
